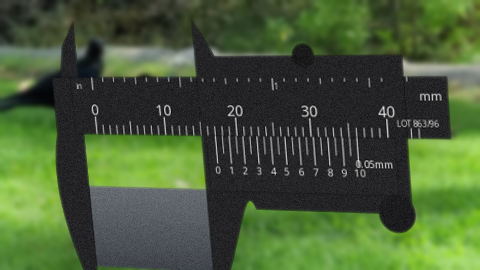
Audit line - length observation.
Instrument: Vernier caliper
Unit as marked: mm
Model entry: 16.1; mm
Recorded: 17.0; mm
